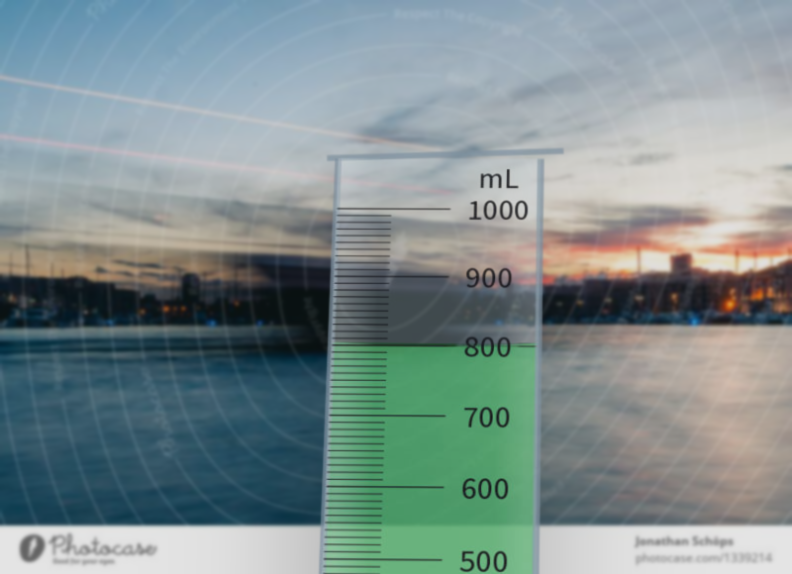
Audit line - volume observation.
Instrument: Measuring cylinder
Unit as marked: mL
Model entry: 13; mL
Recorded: 800; mL
